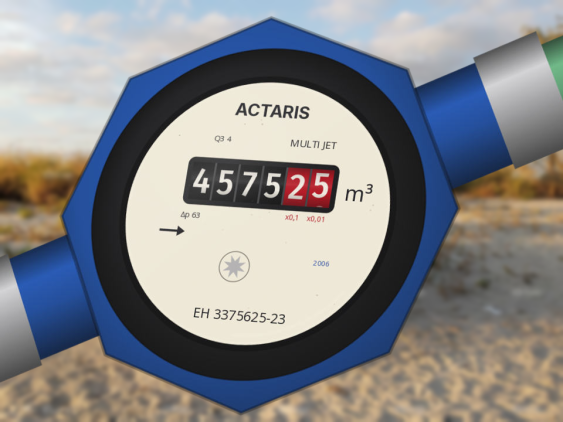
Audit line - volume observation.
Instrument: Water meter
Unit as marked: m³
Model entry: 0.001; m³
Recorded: 4575.25; m³
